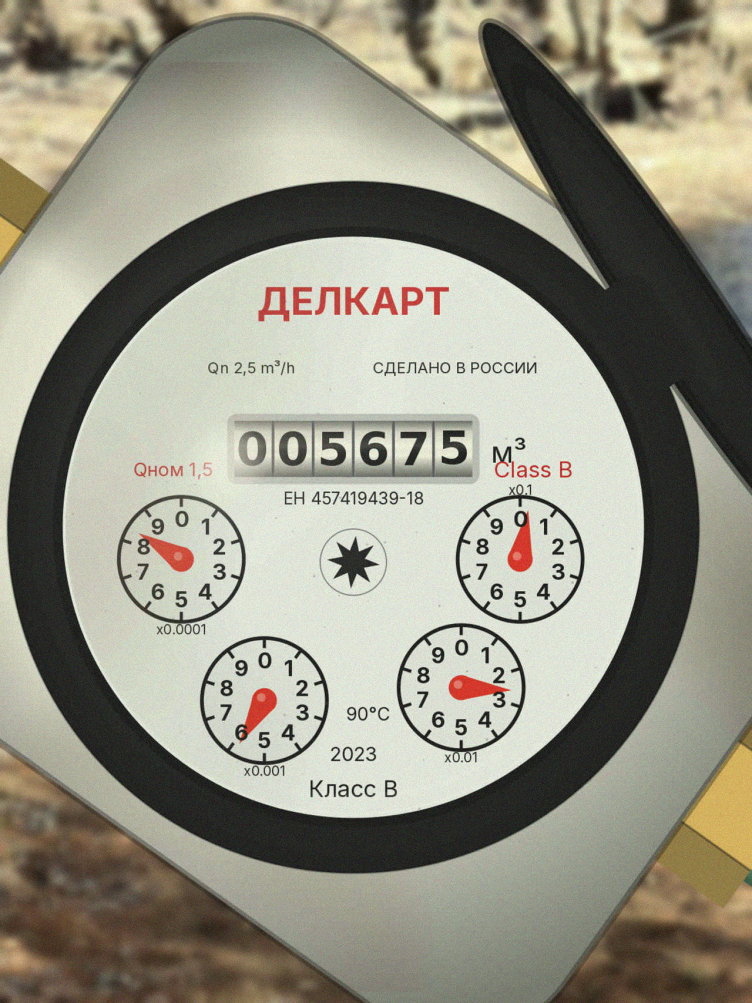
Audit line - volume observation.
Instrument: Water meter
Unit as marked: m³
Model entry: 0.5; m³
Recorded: 5675.0258; m³
